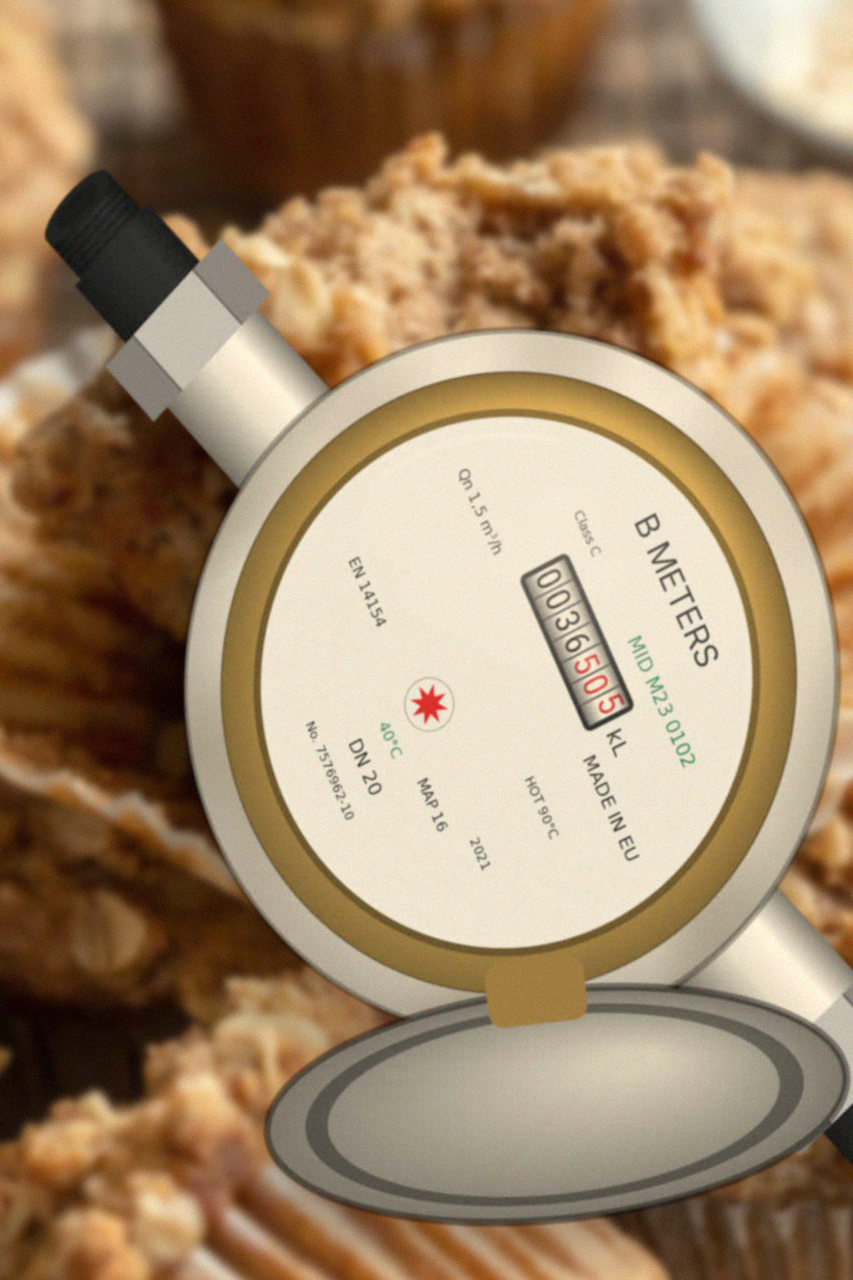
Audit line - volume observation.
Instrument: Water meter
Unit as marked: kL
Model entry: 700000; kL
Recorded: 36.505; kL
